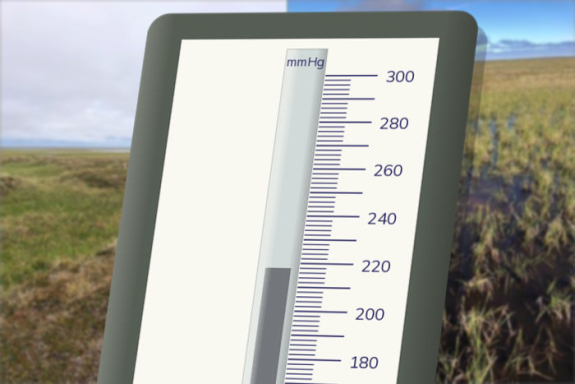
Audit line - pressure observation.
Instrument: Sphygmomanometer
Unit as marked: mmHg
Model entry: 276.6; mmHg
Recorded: 218; mmHg
